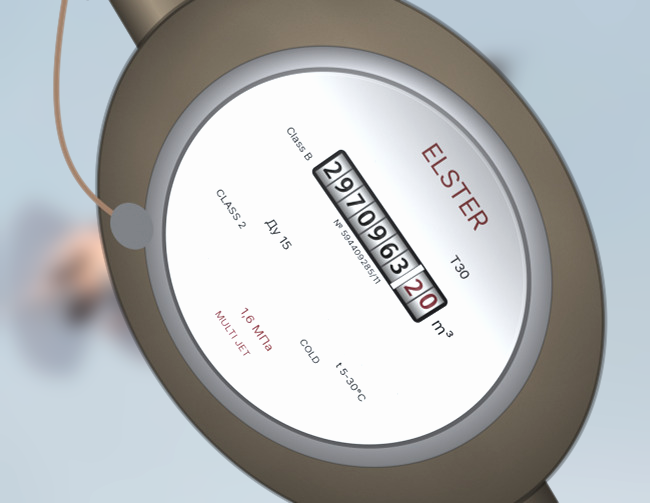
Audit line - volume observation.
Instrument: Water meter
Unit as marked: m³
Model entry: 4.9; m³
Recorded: 2970963.20; m³
